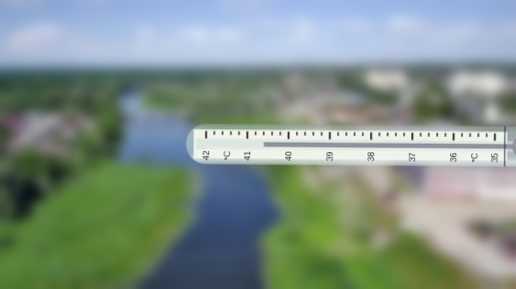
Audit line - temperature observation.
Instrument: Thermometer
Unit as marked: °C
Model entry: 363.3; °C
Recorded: 40.6; °C
